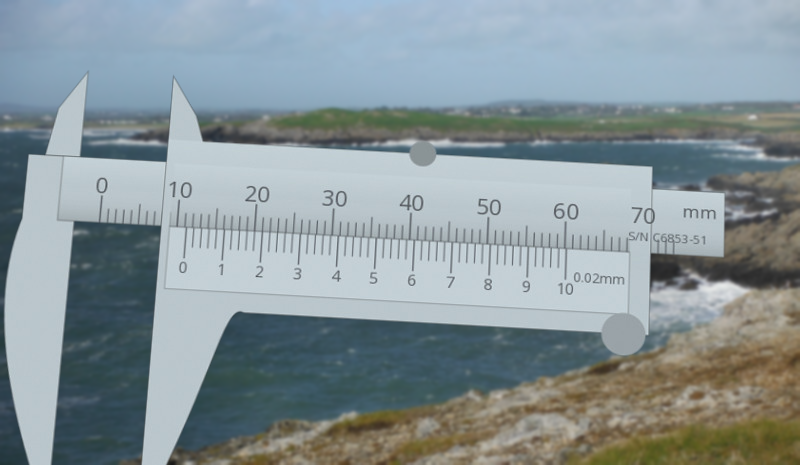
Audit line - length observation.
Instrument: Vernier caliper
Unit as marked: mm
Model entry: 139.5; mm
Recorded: 11.2; mm
